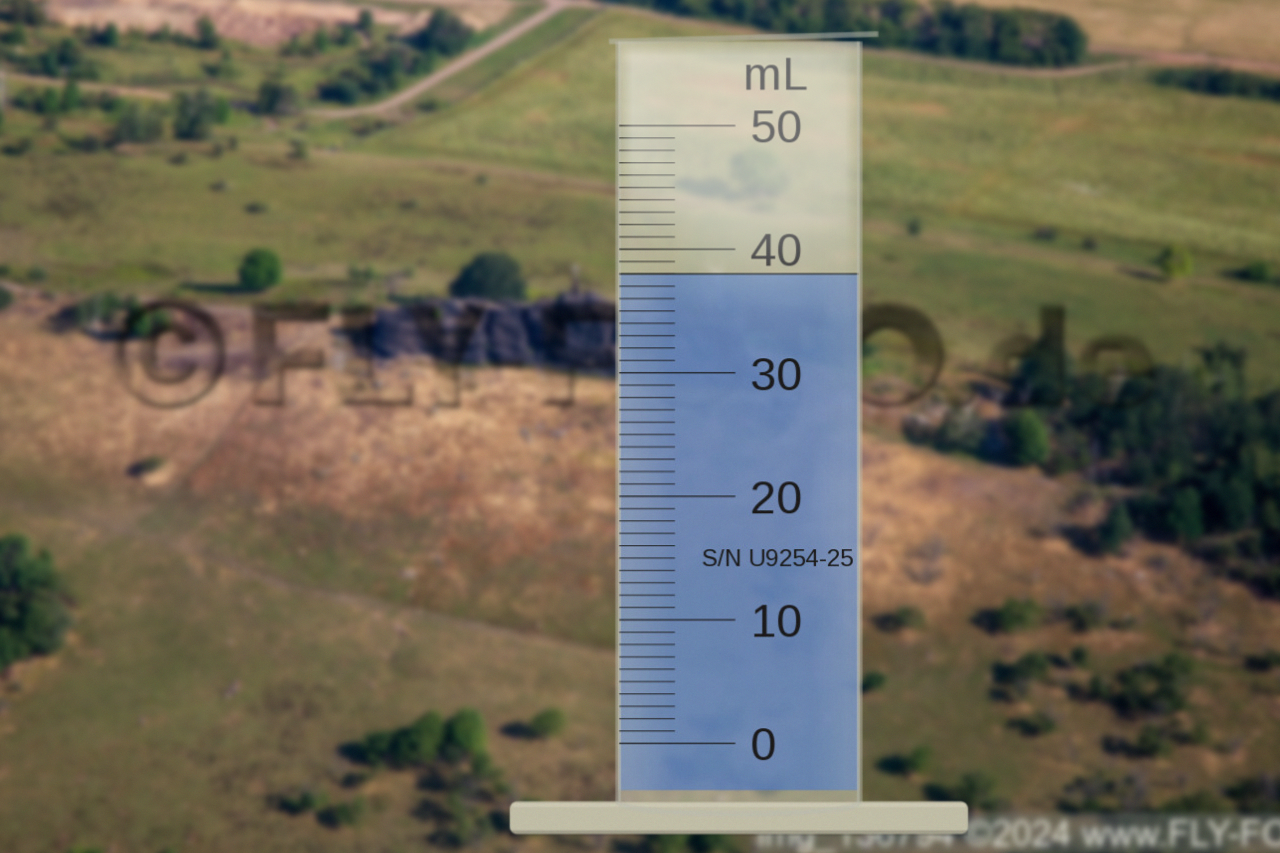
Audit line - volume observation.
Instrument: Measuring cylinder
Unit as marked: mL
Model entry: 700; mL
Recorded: 38; mL
